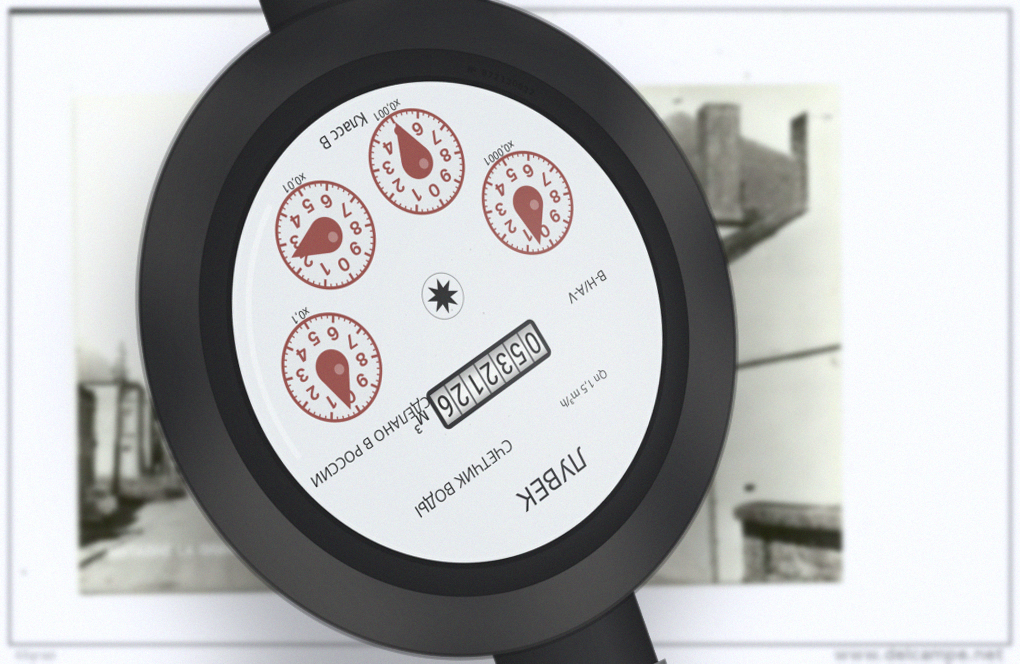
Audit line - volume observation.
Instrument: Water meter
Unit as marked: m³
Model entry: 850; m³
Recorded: 532126.0250; m³
